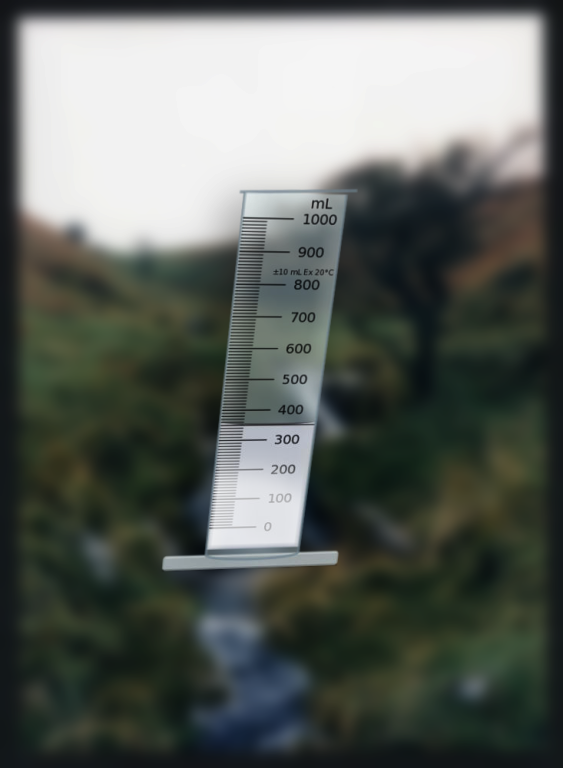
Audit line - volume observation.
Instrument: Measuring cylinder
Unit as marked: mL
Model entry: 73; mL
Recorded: 350; mL
